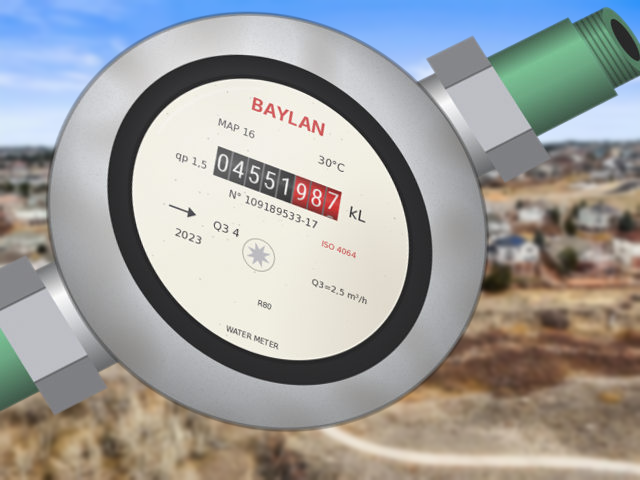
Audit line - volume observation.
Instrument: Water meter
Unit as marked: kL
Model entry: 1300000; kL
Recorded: 4551.987; kL
